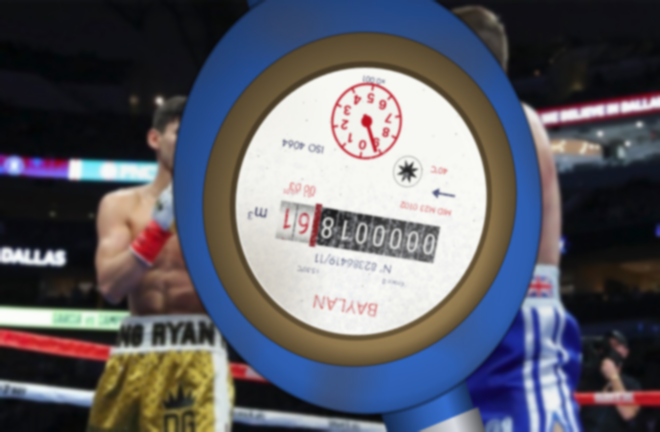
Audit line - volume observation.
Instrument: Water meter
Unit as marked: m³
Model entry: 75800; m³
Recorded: 18.609; m³
